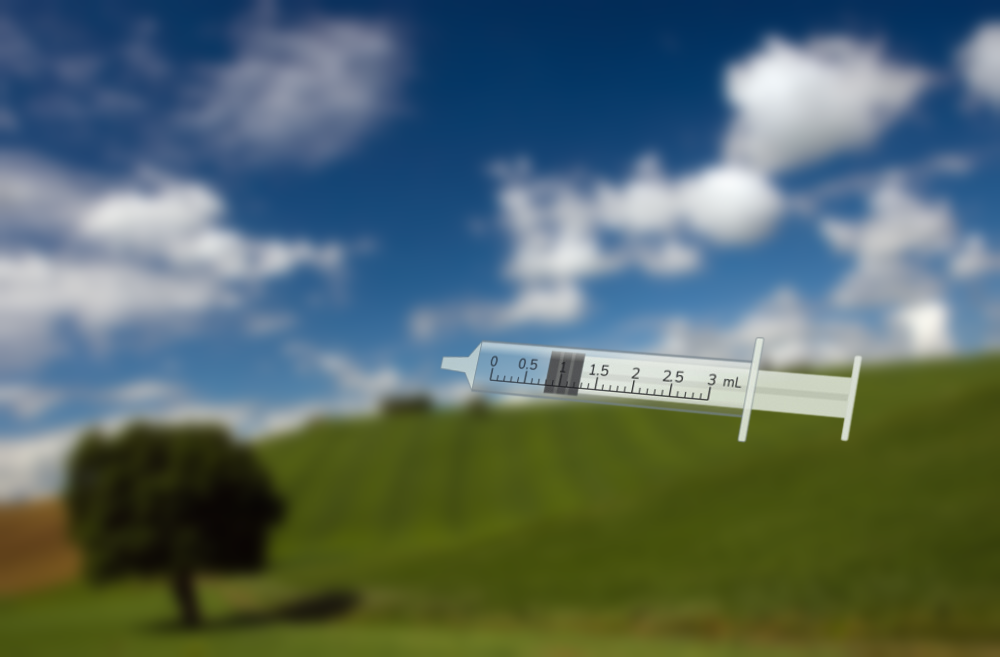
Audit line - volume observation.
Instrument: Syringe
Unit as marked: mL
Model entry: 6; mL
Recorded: 0.8; mL
